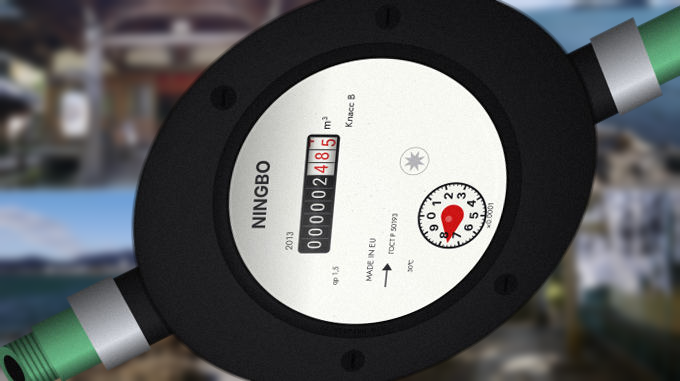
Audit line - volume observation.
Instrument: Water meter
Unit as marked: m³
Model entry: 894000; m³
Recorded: 2.4847; m³
